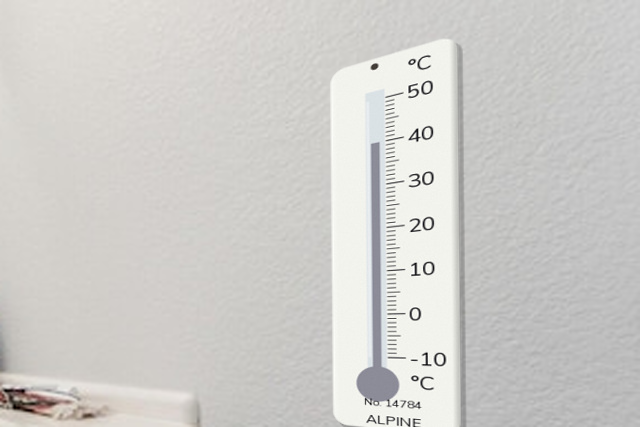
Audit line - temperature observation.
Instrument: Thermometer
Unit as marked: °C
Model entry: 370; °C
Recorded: 40; °C
